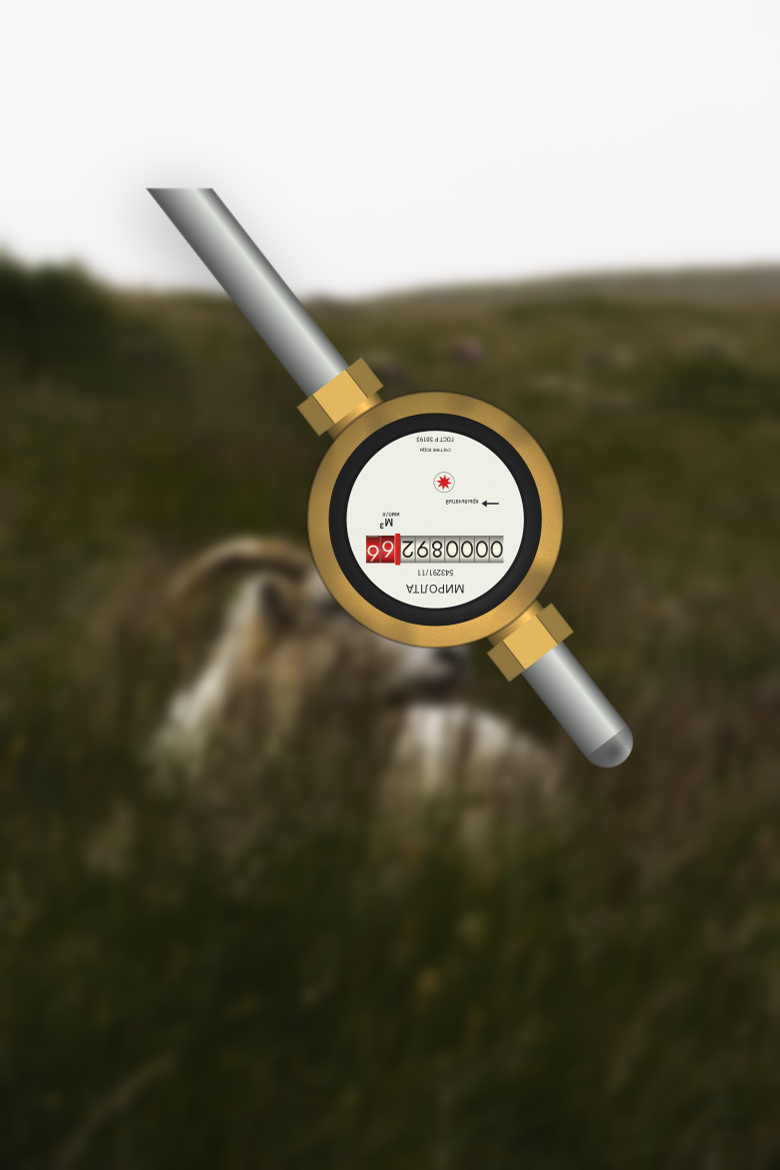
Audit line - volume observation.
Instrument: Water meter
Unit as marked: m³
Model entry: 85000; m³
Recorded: 892.66; m³
